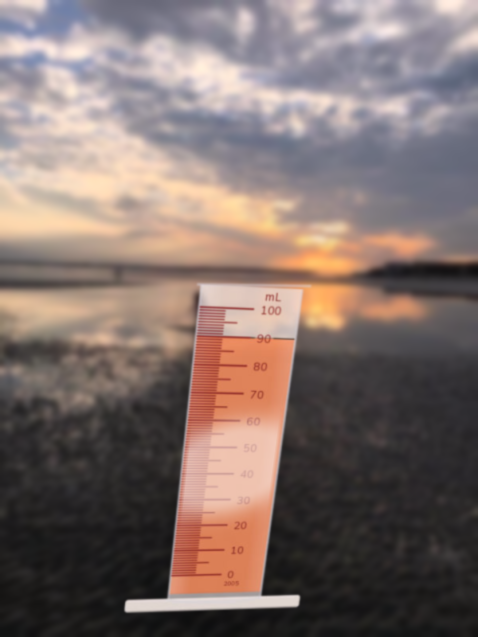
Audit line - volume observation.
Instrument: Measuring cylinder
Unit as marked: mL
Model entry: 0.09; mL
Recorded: 90; mL
